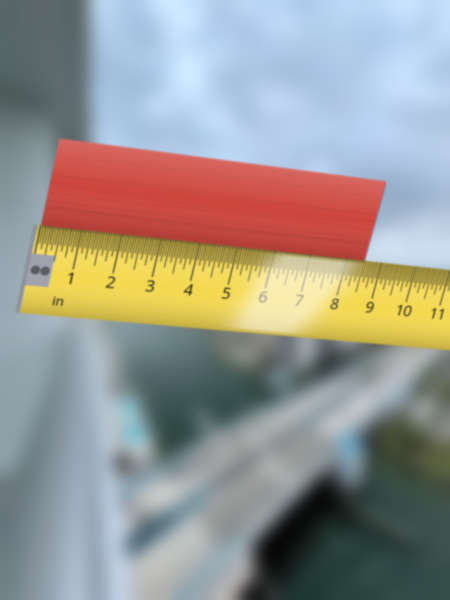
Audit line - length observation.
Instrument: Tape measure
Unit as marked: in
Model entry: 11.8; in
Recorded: 8.5; in
